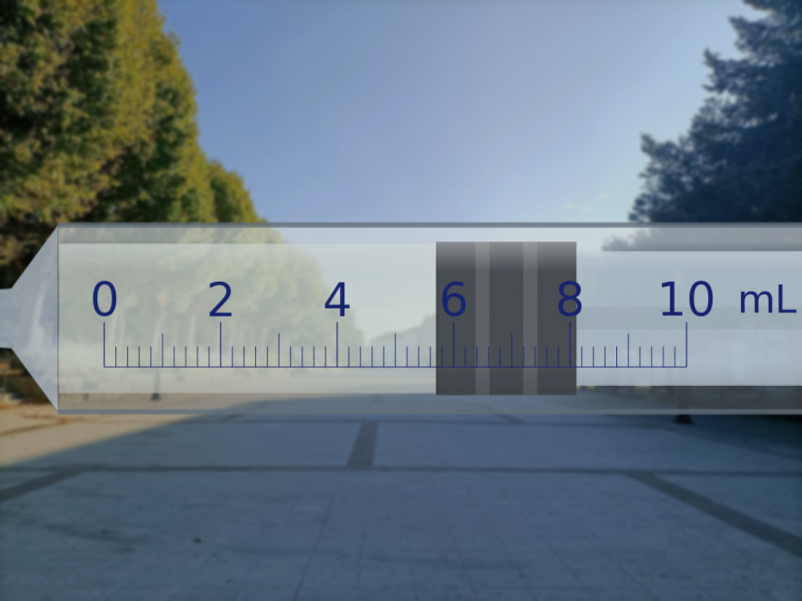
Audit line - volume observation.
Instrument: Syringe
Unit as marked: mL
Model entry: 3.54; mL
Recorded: 5.7; mL
